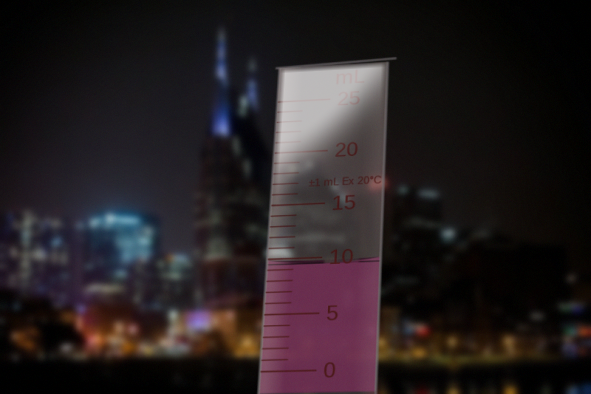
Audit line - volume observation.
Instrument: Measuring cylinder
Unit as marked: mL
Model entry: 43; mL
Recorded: 9.5; mL
